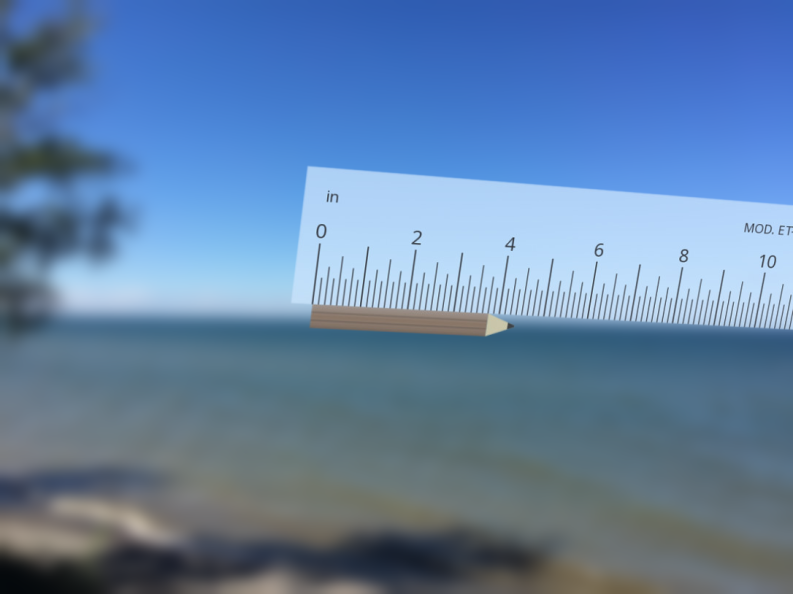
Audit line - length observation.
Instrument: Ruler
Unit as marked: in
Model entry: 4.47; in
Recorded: 4.375; in
